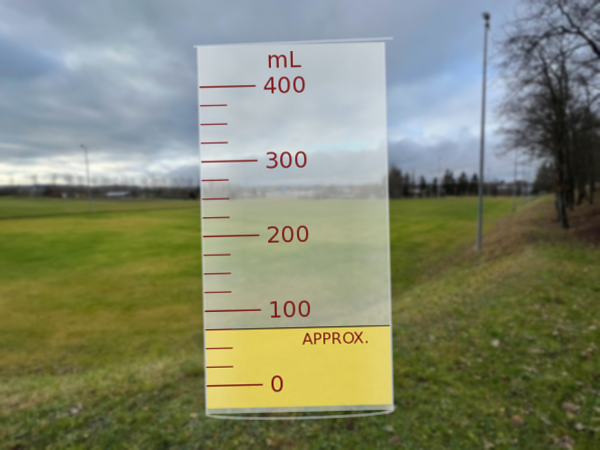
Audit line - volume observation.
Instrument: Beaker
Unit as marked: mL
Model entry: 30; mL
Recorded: 75; mL
